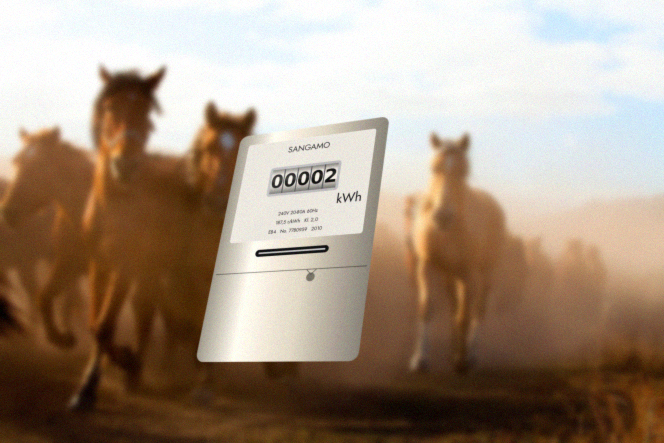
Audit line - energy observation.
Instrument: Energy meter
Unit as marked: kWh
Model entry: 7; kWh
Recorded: 2; kWh
